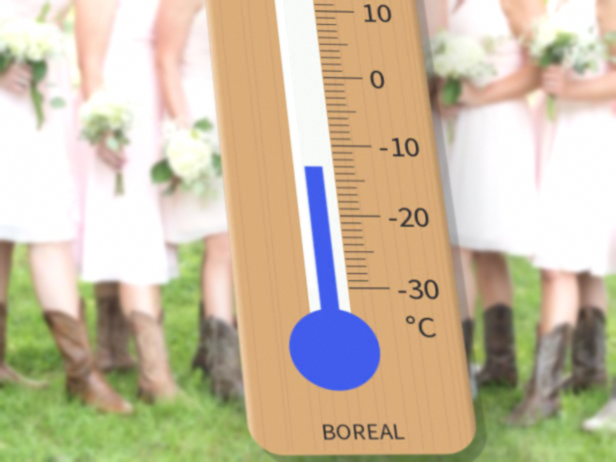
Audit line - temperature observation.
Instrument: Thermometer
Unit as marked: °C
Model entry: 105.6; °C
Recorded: -13; °C
